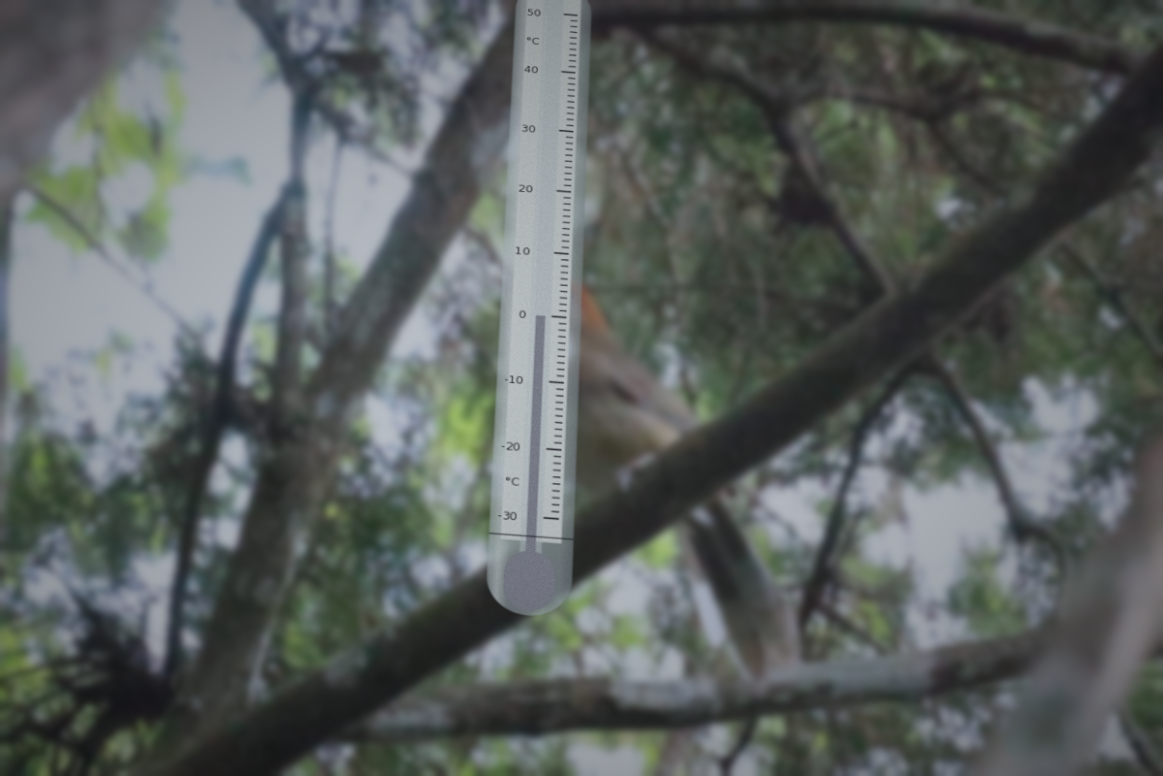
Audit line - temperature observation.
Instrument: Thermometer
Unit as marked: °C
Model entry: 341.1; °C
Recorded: 0; °C
